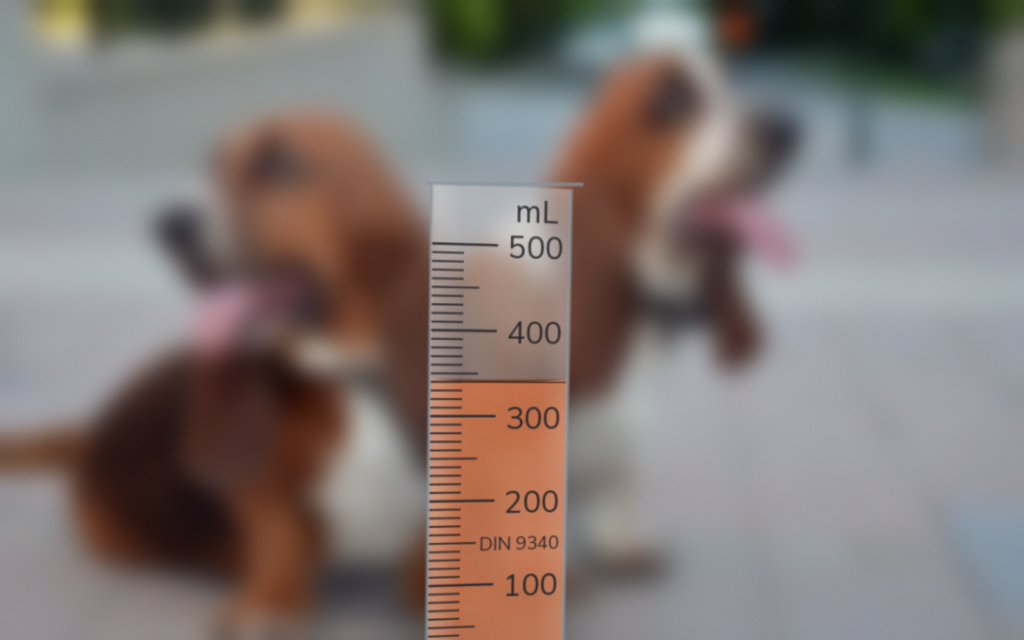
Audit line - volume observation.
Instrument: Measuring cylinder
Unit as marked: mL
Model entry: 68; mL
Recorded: 340; mL
